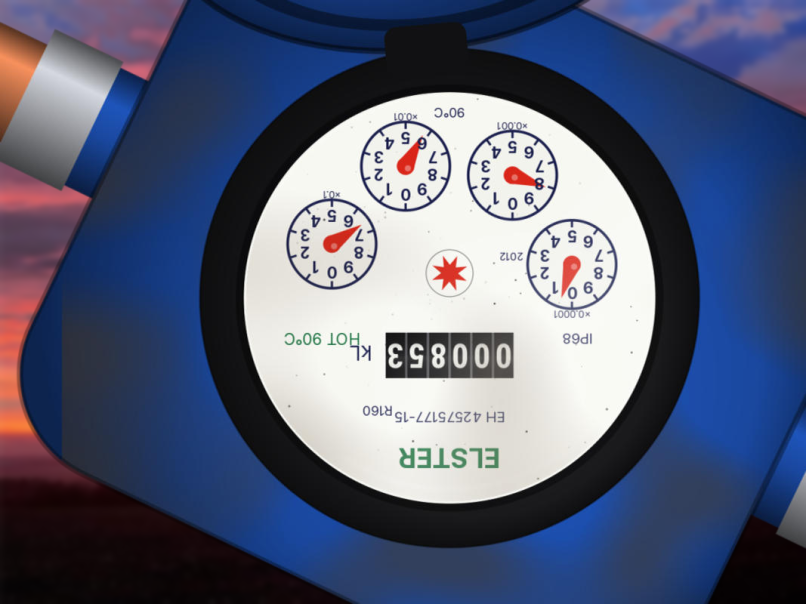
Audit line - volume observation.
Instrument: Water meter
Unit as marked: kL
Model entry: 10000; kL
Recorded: 853.6580; kL
